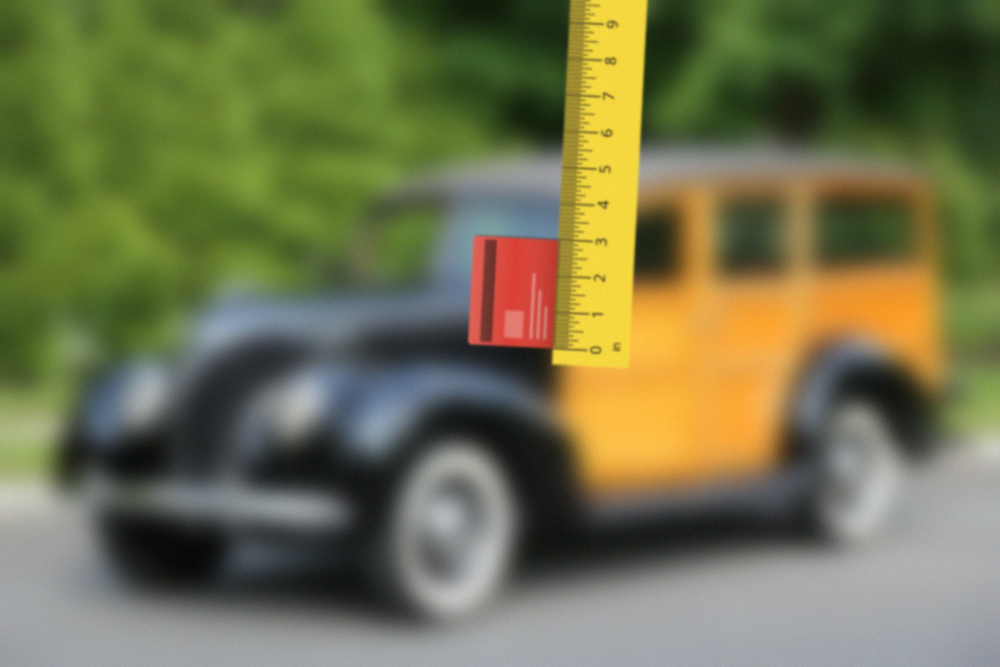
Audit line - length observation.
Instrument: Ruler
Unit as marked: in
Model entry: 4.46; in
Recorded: 3; in
